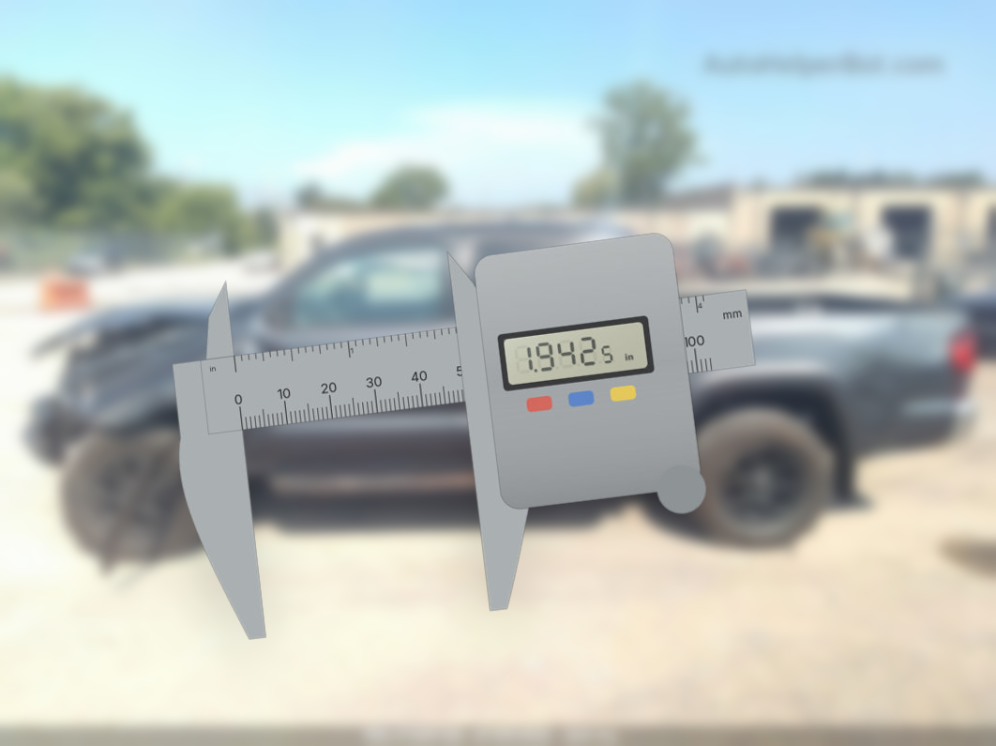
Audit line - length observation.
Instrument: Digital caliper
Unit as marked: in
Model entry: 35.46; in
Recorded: 1.9425; in
